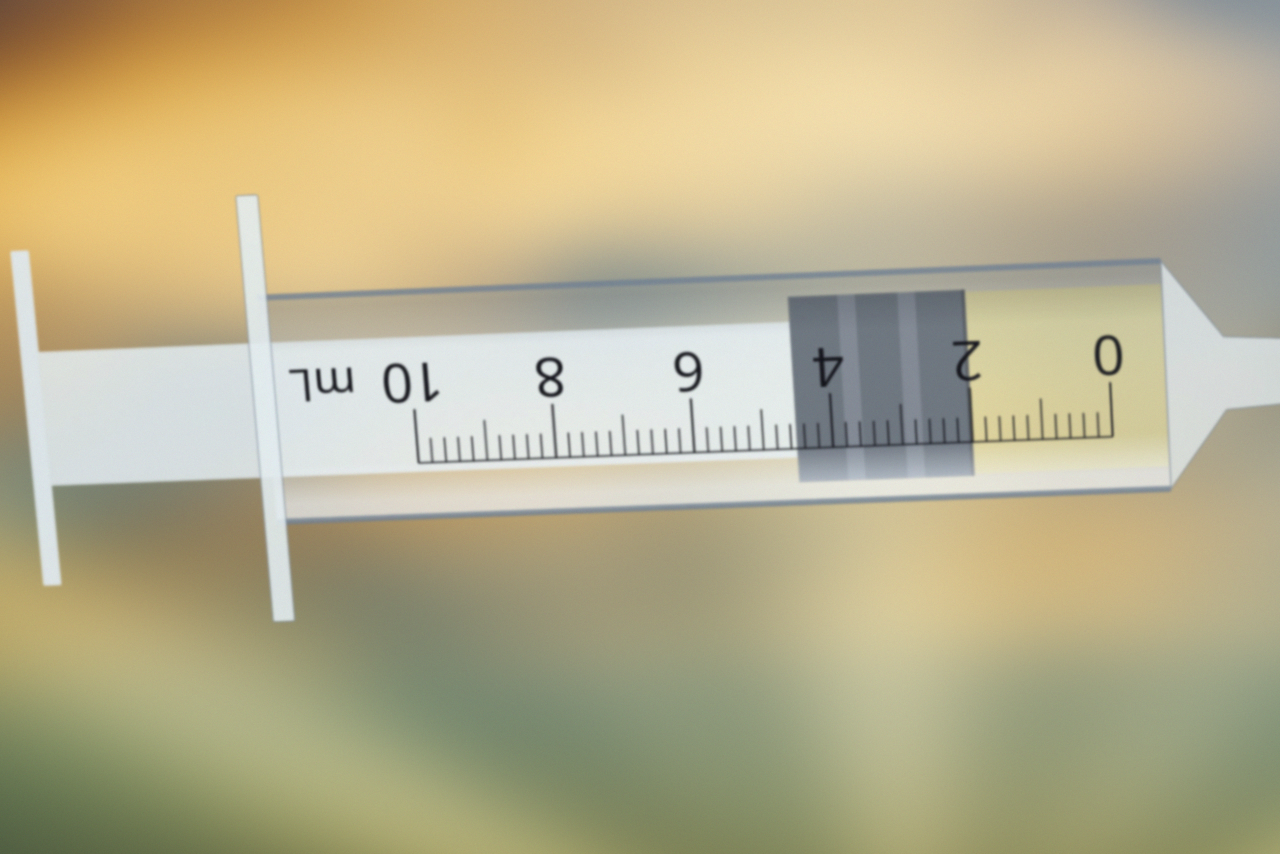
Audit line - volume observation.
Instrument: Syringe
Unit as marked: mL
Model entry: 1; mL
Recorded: 2; mL
